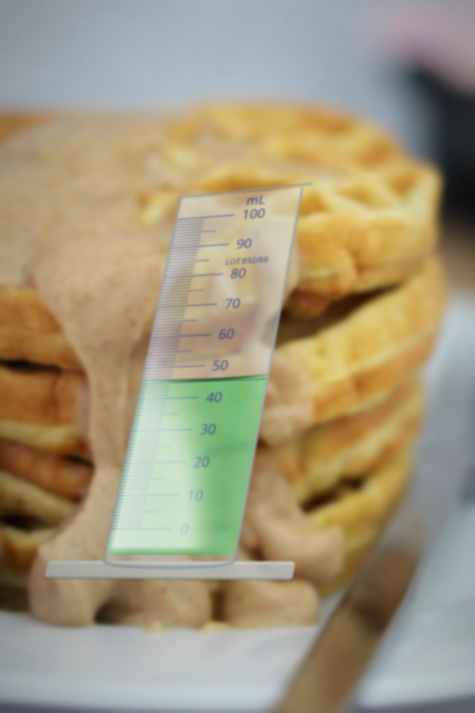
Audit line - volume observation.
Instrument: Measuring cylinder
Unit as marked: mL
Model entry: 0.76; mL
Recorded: 45; mL
